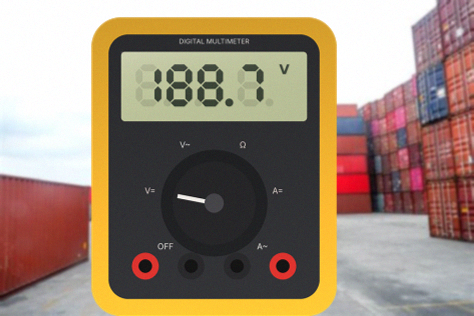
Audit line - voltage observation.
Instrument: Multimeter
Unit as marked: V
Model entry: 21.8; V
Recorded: 188.7; V
